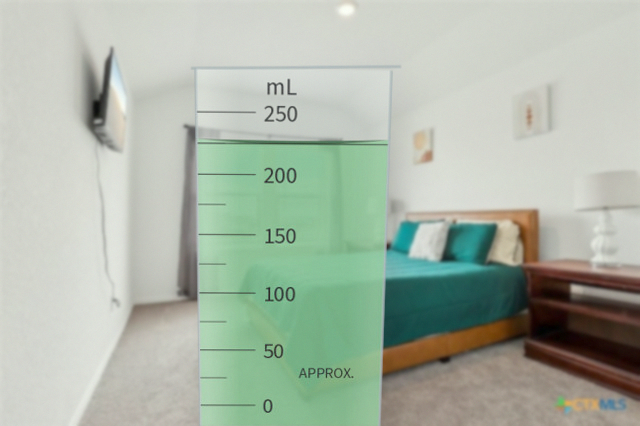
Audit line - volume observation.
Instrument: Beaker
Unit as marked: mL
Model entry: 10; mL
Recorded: 225; mL
